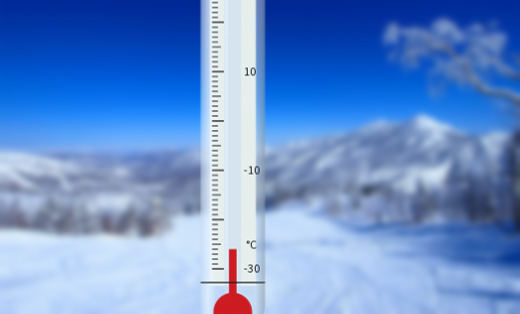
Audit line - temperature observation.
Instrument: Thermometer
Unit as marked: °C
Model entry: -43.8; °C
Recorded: -26; °C
